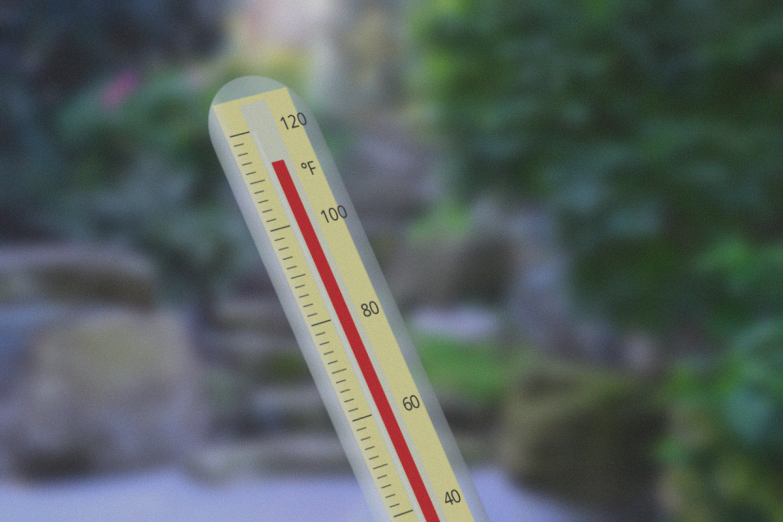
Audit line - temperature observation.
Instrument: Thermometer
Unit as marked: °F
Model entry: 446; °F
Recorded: 113; °F
